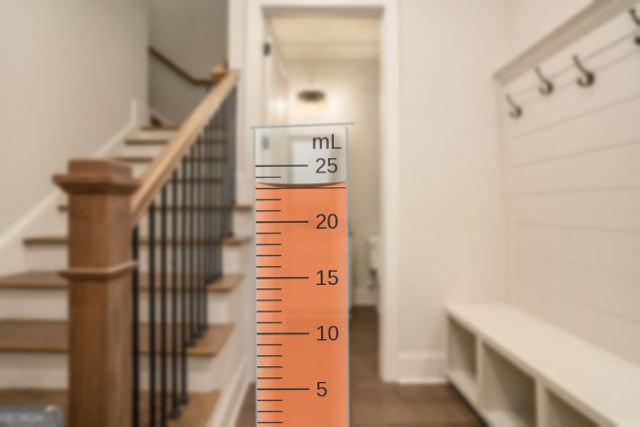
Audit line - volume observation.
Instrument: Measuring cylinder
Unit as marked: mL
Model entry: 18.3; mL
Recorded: 23; mL
